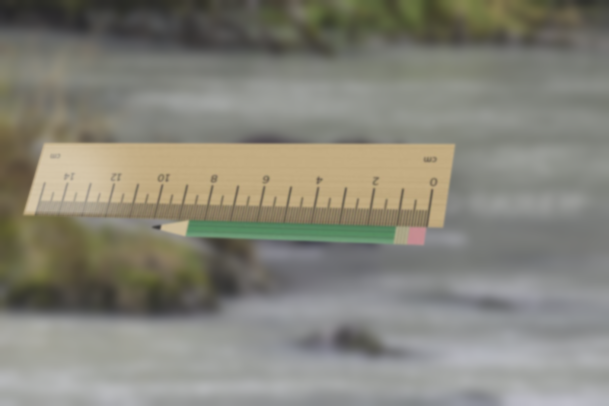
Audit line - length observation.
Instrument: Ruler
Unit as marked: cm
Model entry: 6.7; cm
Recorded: 10; cm
